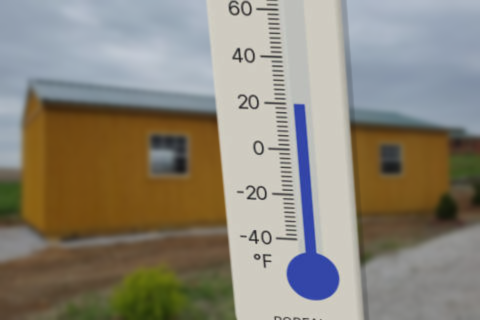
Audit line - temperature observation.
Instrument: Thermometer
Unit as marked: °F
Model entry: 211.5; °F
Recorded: 20; °F
